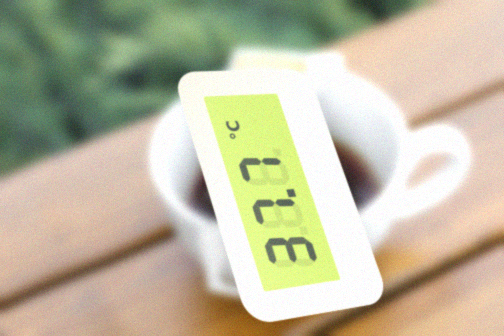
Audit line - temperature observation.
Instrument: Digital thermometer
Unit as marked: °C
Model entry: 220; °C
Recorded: 37.7; °C
